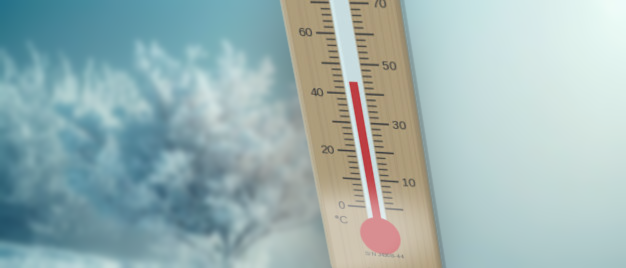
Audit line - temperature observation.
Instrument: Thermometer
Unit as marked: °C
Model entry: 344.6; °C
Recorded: 44; °C
